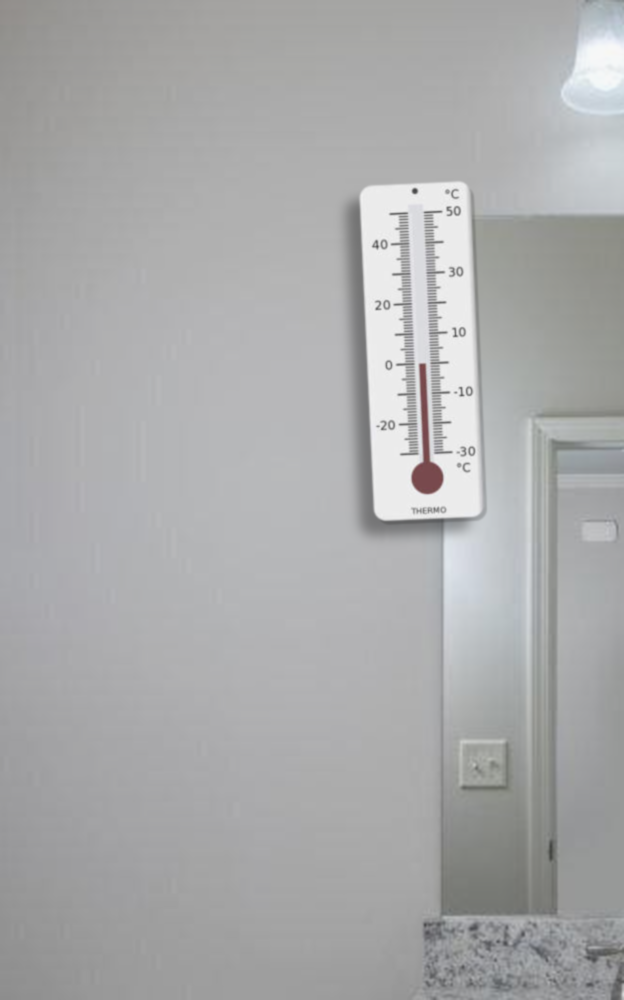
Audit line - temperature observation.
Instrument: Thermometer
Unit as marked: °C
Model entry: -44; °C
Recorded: 0; °C
